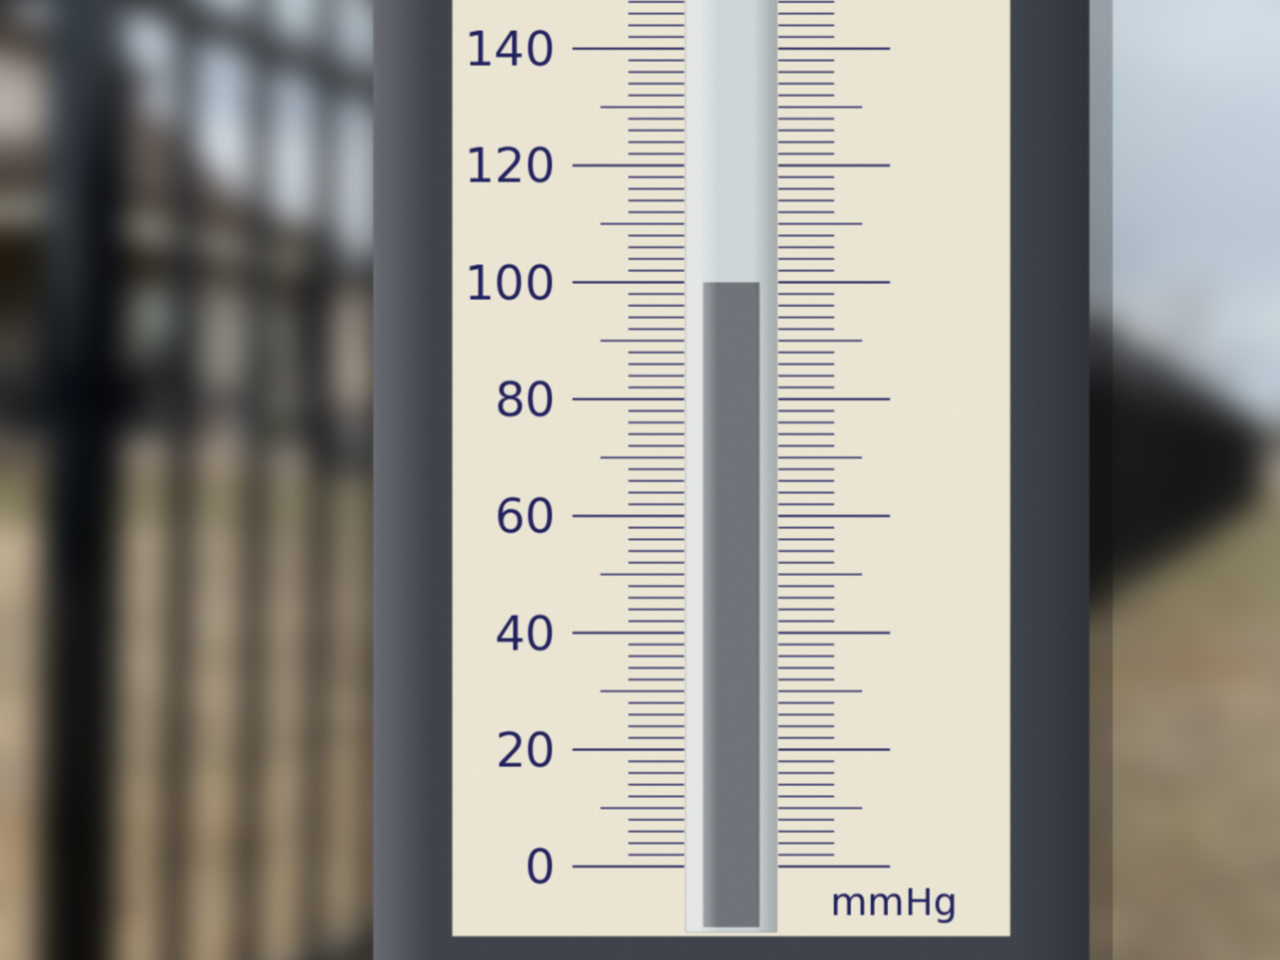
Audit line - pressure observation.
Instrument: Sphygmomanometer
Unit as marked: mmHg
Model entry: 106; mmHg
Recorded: 100; mmHg
